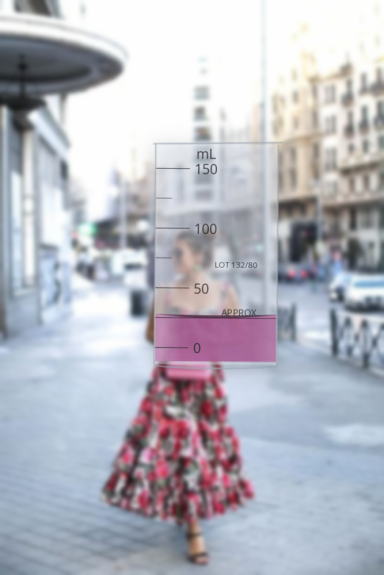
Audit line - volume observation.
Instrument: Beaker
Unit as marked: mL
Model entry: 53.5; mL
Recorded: 25; mL
